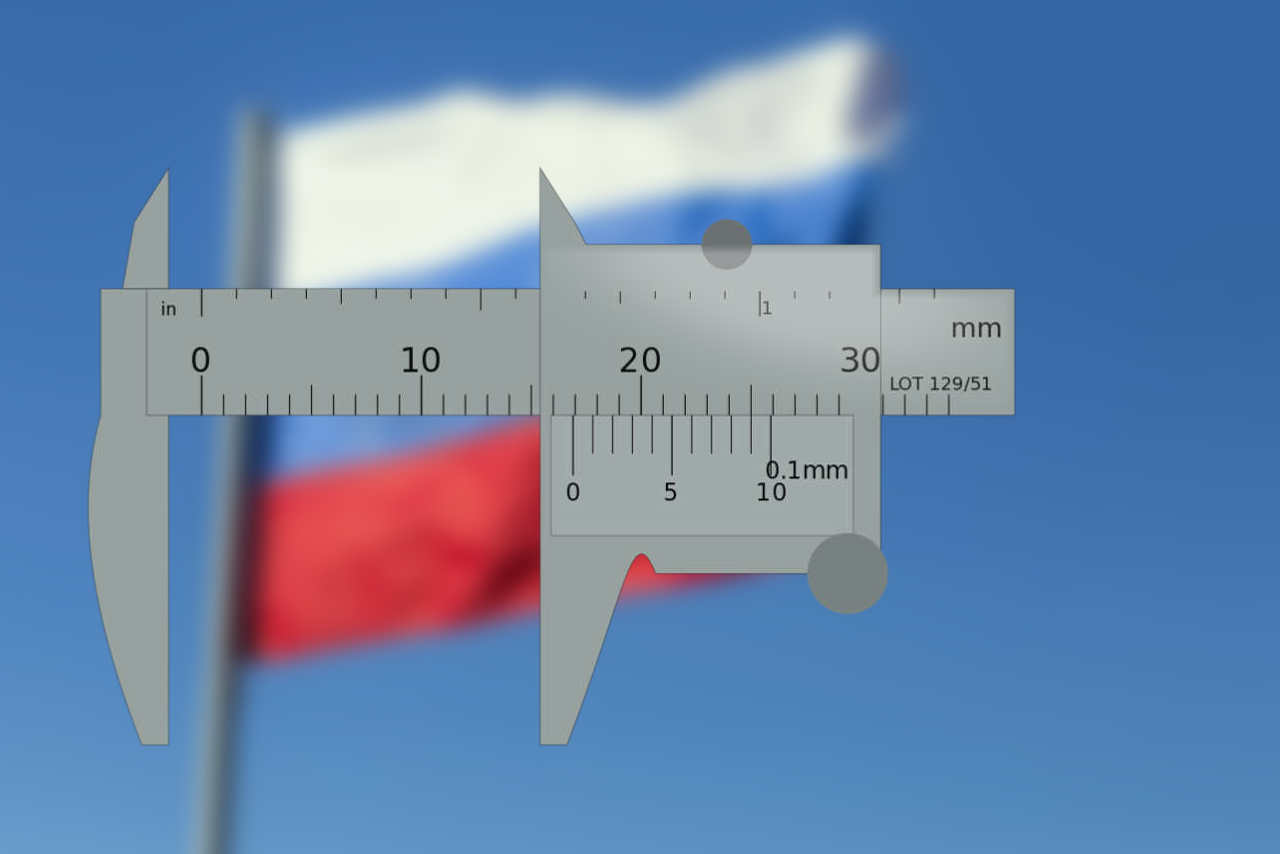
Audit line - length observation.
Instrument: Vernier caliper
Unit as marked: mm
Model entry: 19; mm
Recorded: 16.9; mm
